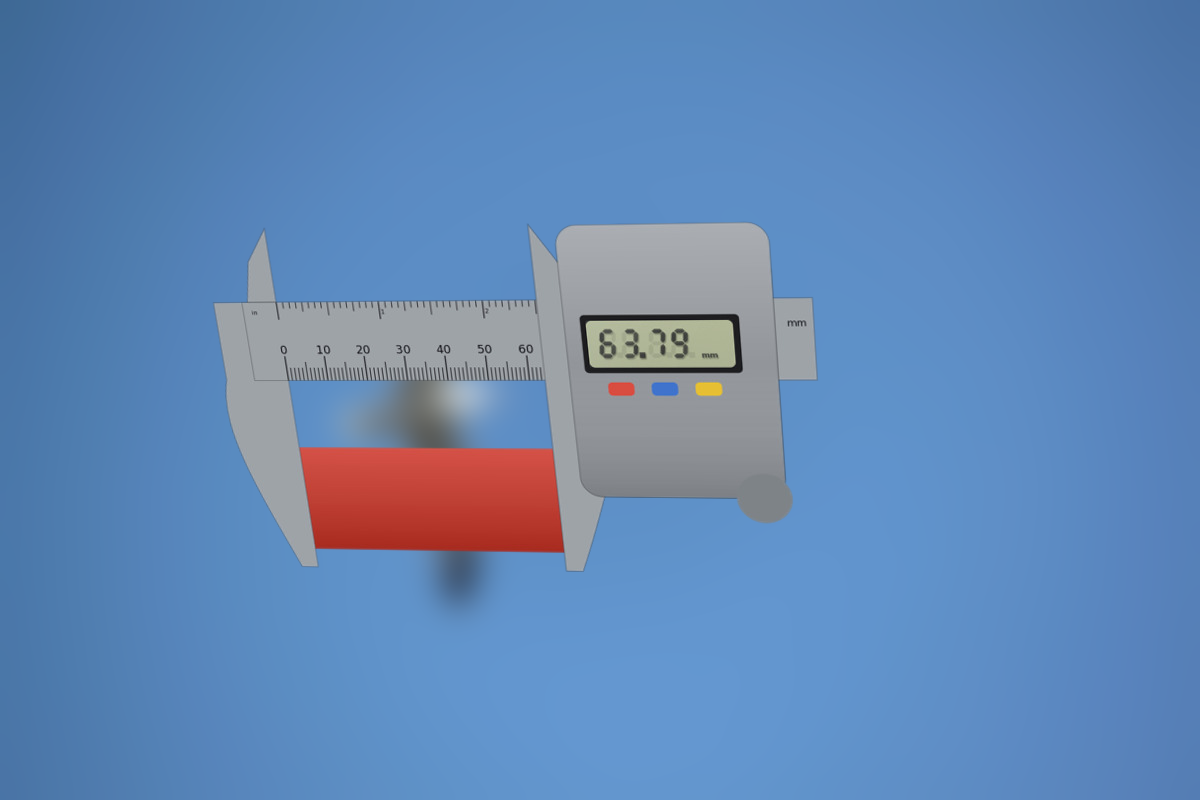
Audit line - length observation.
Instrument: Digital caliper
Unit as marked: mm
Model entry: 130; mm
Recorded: 63.79; mm
